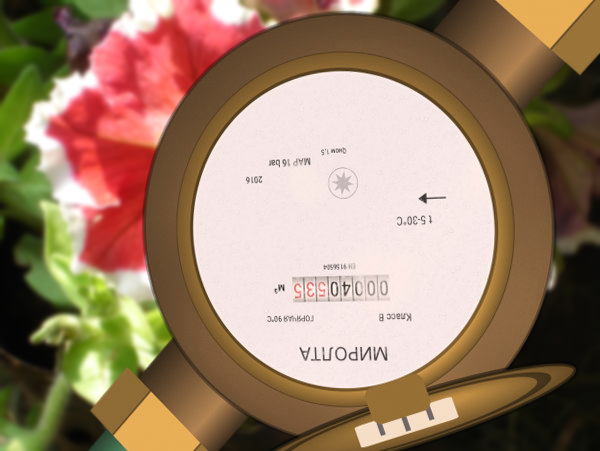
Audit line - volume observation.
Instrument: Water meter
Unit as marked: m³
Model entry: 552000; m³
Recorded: 40.535; m³
